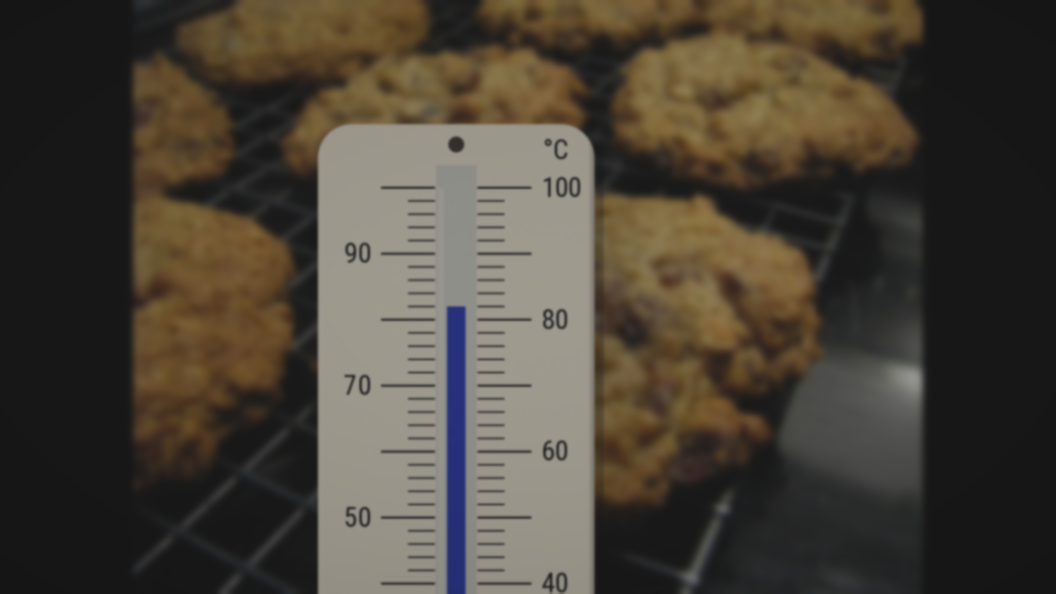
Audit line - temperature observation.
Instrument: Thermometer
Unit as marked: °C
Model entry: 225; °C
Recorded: 82; °C
